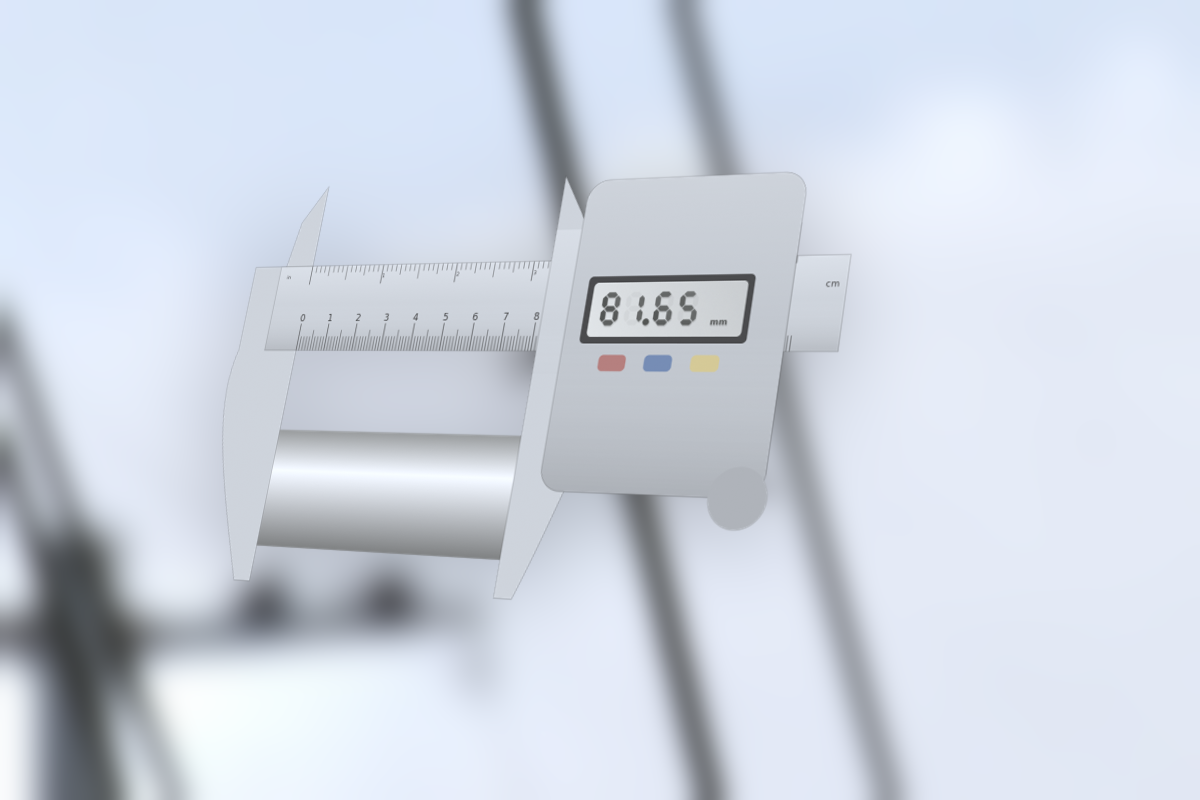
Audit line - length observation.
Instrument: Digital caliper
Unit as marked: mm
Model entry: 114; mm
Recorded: 81.65; mm
